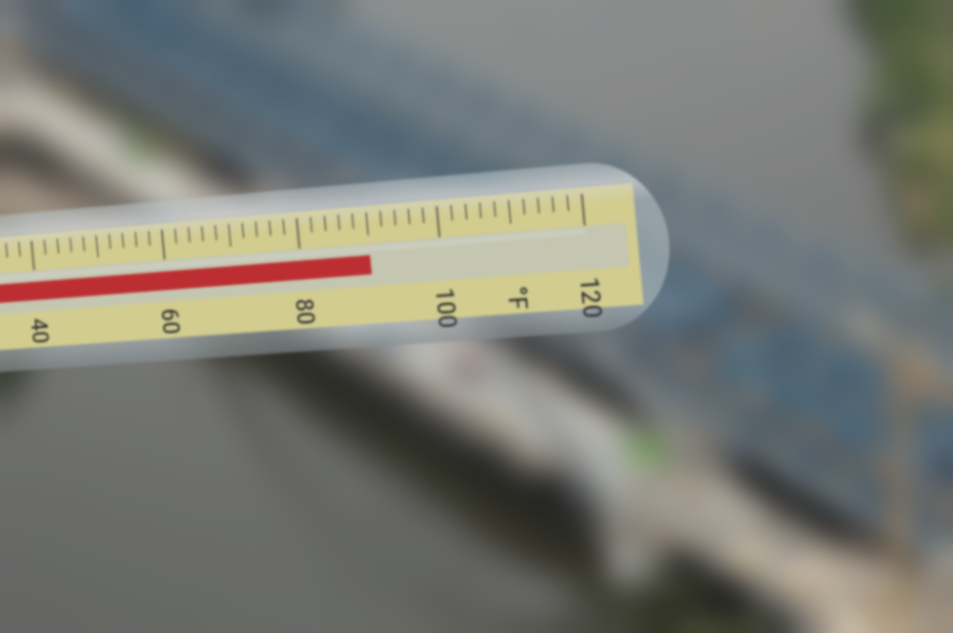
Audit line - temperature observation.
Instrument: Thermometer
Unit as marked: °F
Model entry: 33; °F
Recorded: 90; °F
